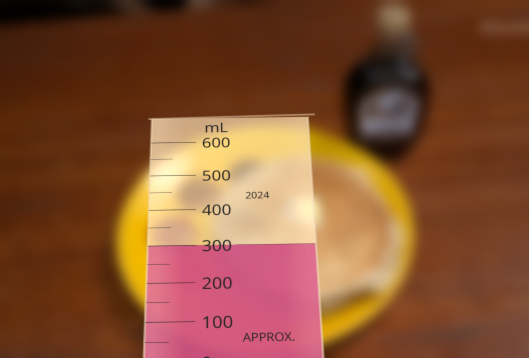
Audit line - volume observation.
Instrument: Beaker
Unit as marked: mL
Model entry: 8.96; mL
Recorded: 300; mL
